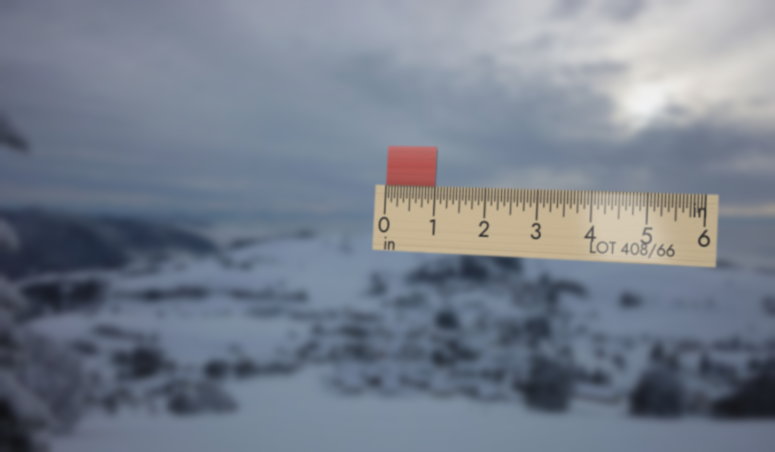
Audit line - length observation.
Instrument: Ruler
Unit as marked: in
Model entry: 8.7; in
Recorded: 1; in
